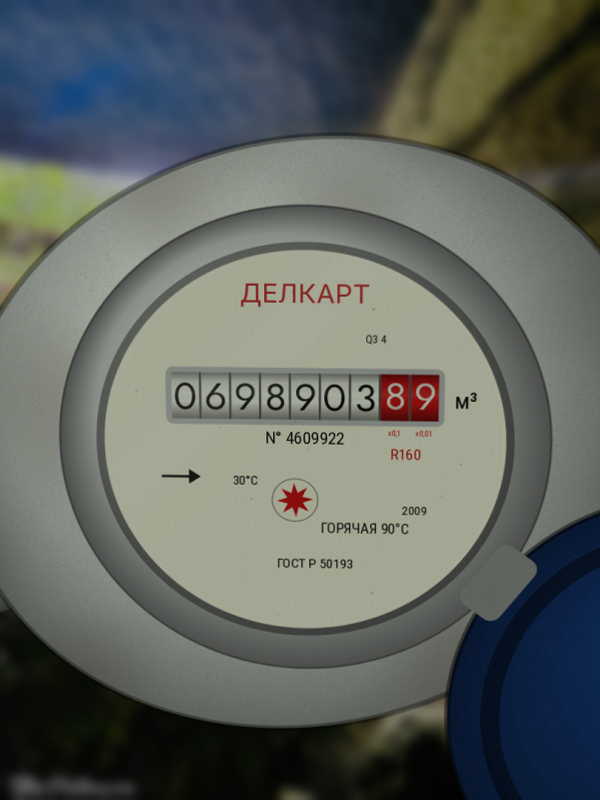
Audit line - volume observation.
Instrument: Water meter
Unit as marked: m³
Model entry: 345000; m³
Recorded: 698903.89; m³
